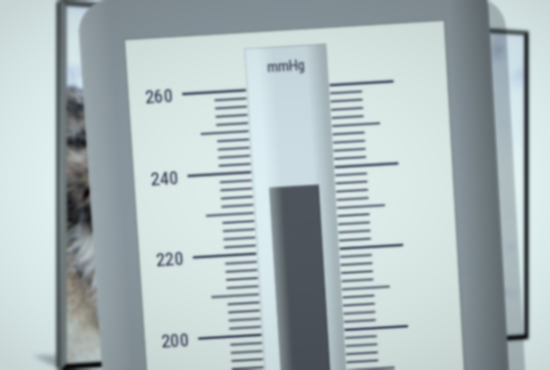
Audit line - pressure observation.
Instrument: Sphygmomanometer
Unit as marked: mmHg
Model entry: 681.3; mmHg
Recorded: 236; mmHg
